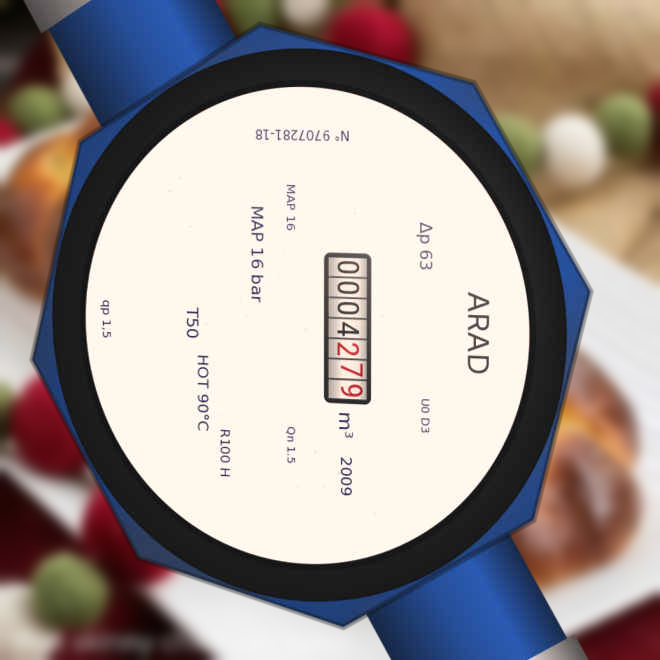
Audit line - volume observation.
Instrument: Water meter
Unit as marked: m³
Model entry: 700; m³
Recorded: 4.279; m³
